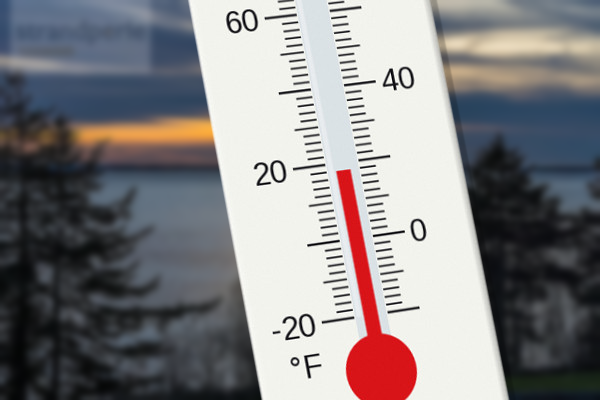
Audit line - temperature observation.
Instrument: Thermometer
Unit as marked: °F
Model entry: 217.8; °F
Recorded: 18; °F
